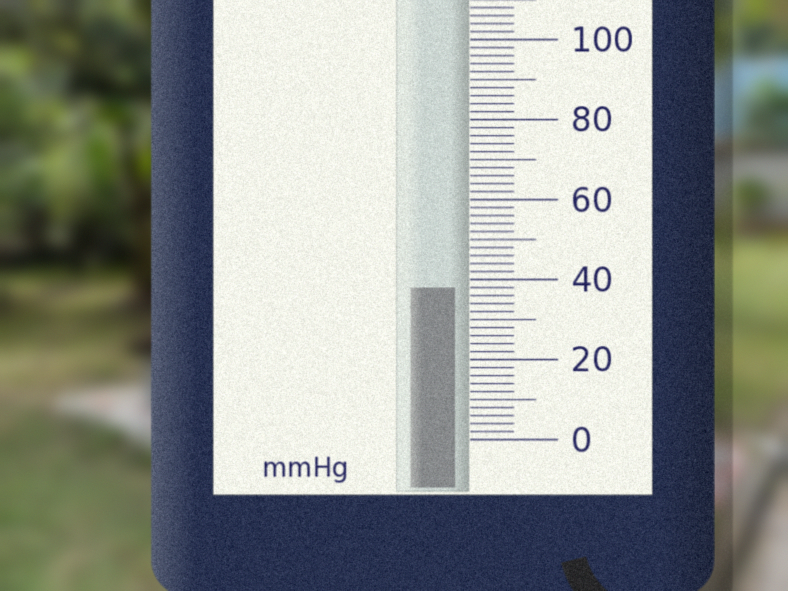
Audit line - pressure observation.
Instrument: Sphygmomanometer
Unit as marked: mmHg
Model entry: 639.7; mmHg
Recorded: 38; mmHg
